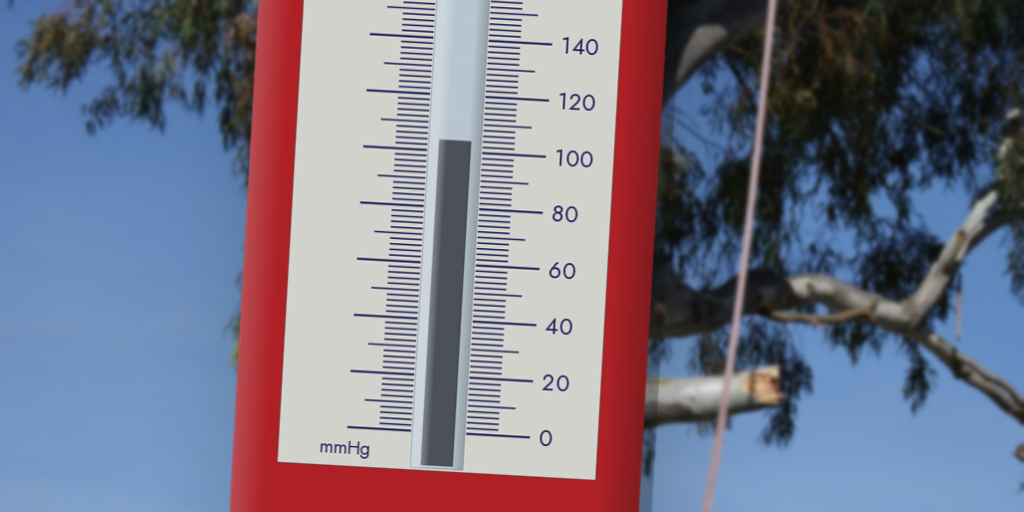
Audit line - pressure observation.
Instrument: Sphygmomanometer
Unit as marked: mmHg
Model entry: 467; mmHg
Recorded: 104; mmHg
